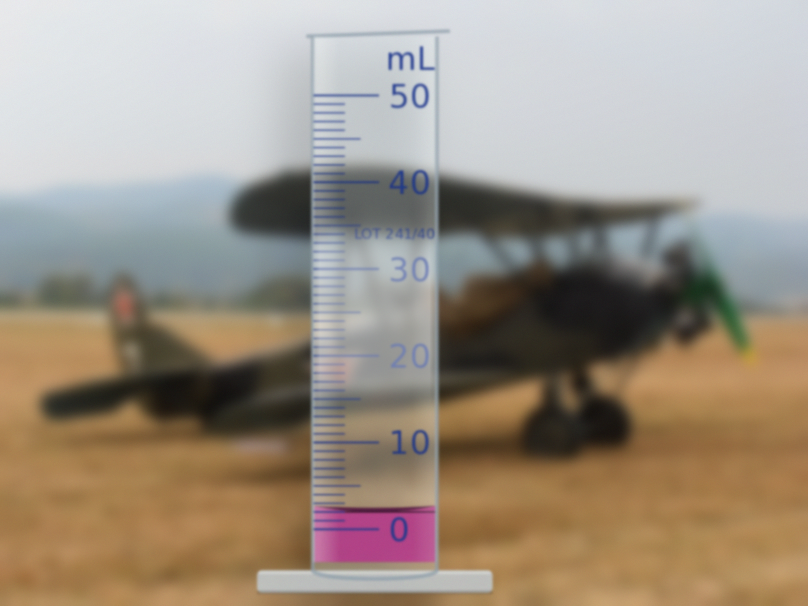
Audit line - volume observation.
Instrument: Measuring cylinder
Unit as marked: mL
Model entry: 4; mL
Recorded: 2; mL
